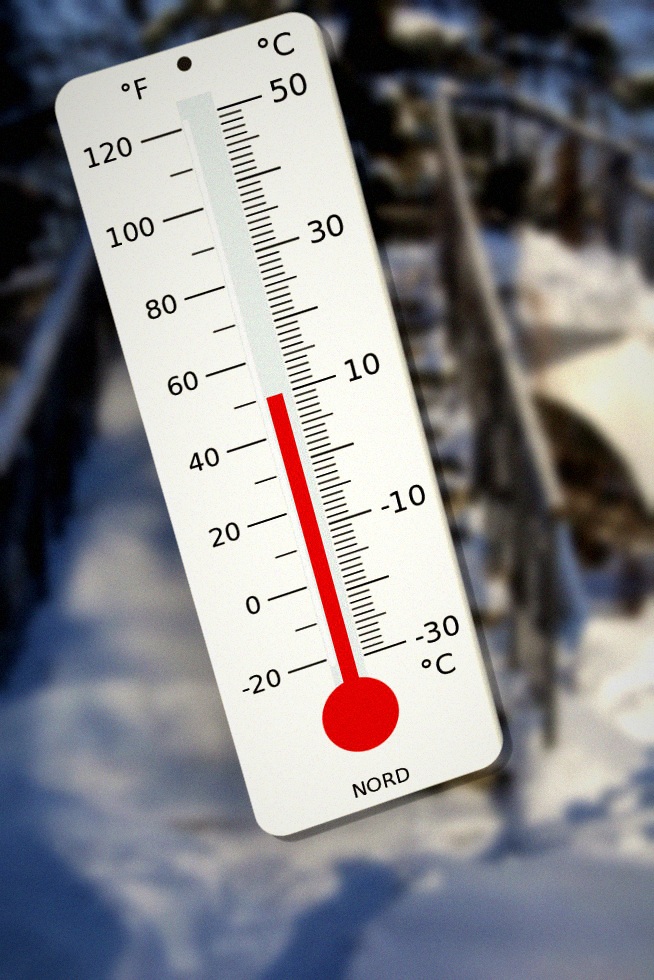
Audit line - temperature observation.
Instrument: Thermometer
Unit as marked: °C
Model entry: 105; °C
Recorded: 10; °C
